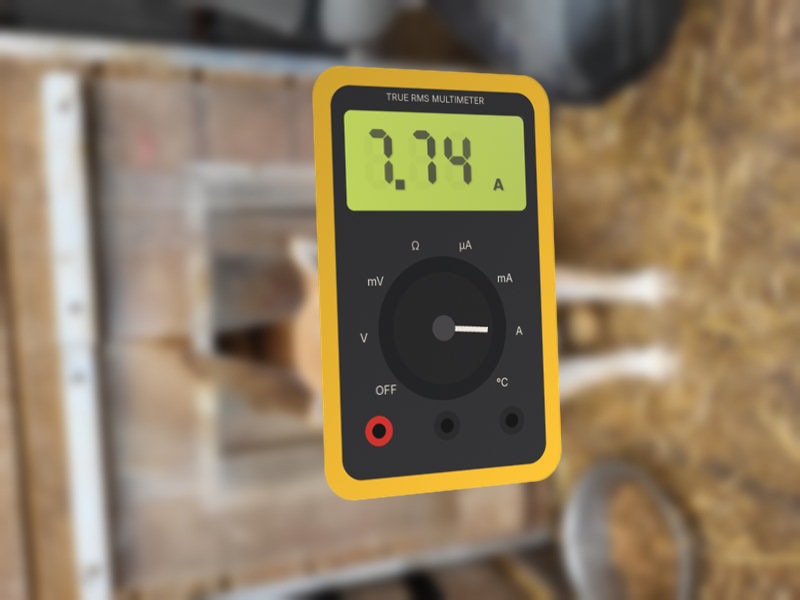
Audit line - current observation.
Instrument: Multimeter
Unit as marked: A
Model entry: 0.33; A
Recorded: 7.74; A
